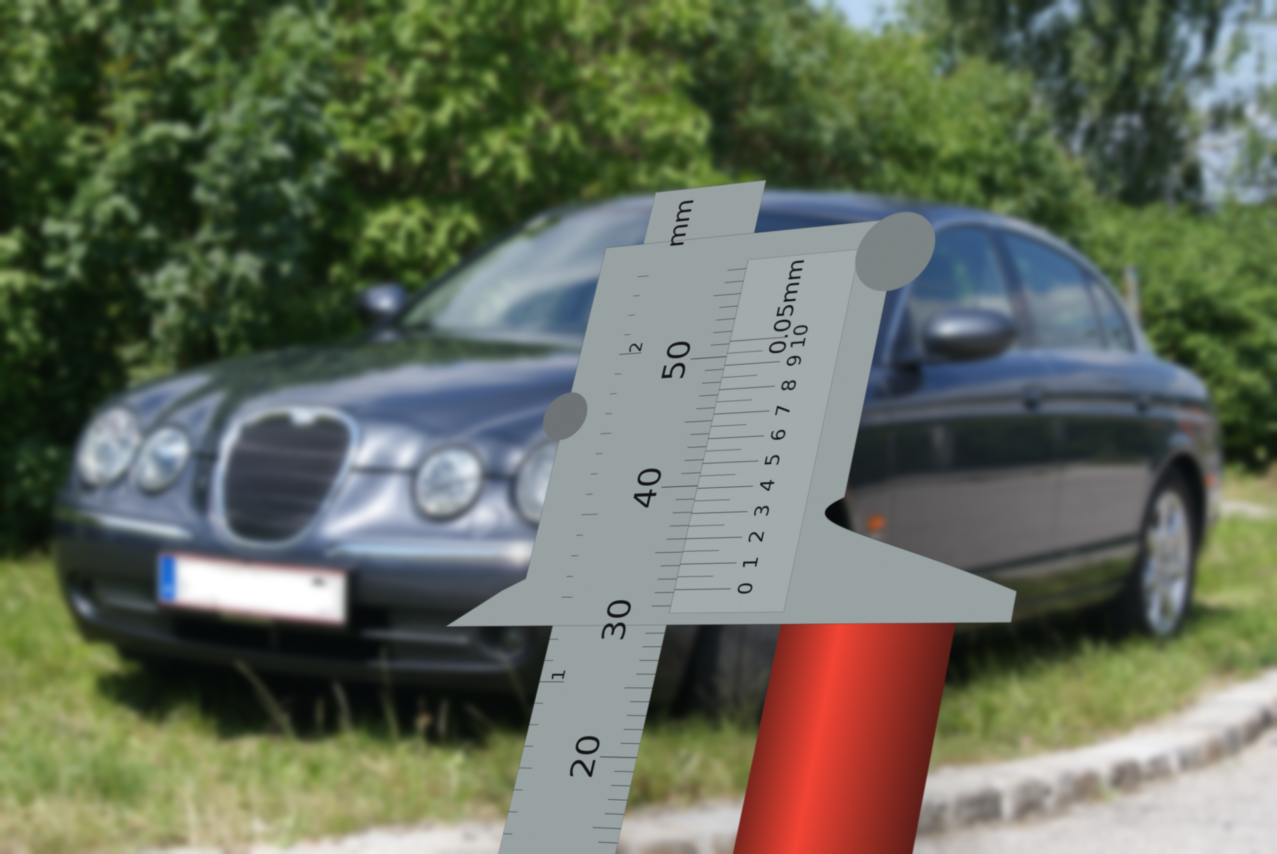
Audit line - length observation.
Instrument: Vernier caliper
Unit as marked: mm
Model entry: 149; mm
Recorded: 32.2; mm
